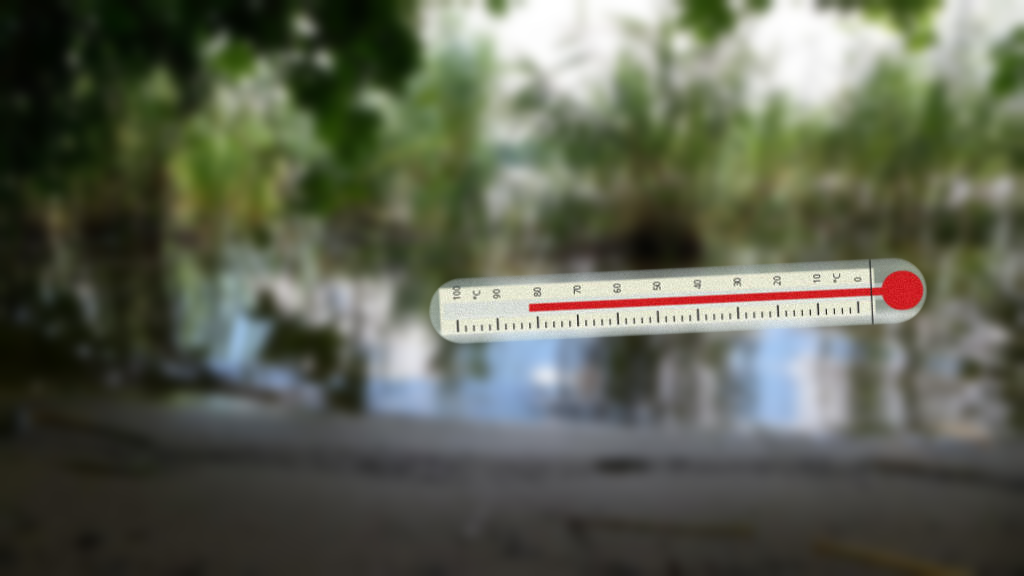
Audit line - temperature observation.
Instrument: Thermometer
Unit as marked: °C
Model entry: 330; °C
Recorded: 82; °C
